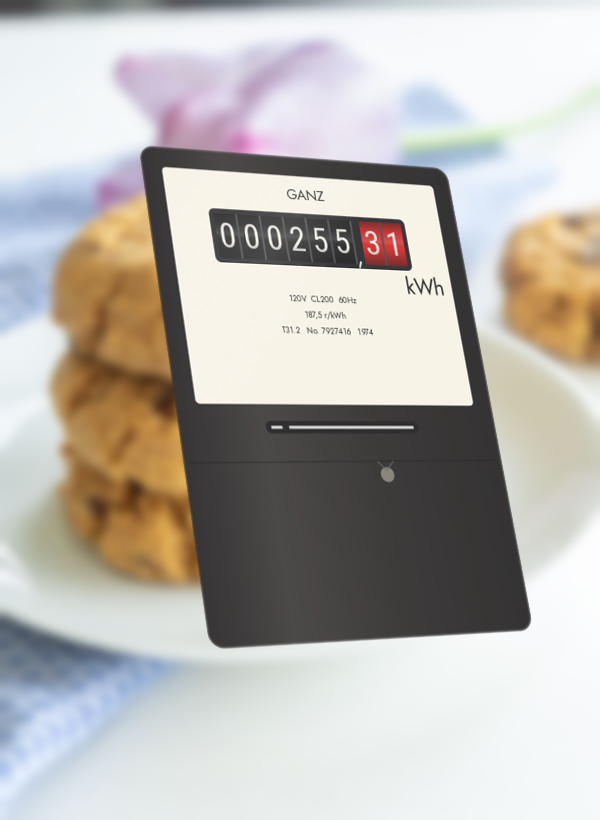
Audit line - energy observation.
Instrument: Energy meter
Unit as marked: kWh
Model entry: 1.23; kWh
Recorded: 255.31; kWh
